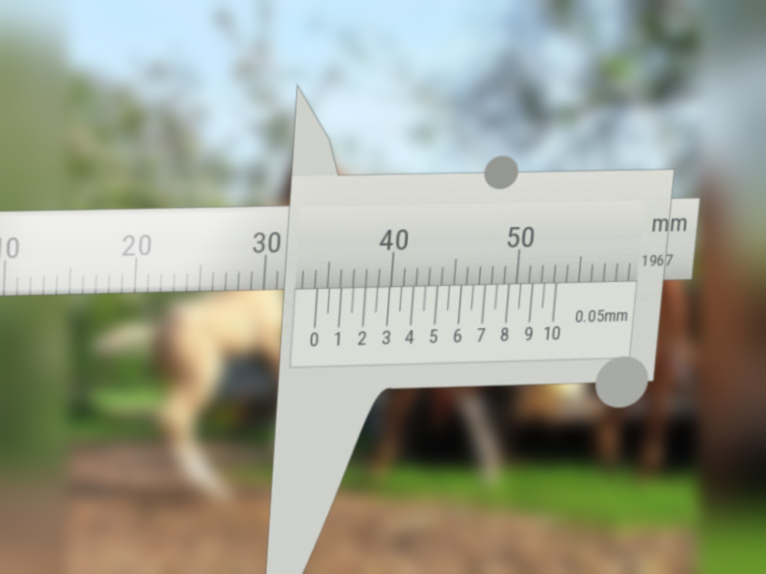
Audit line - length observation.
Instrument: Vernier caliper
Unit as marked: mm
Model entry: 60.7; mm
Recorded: 34.2; mm
